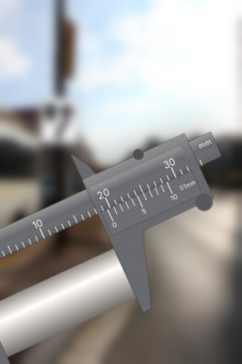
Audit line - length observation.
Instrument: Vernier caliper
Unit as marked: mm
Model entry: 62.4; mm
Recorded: 19.6; mm
